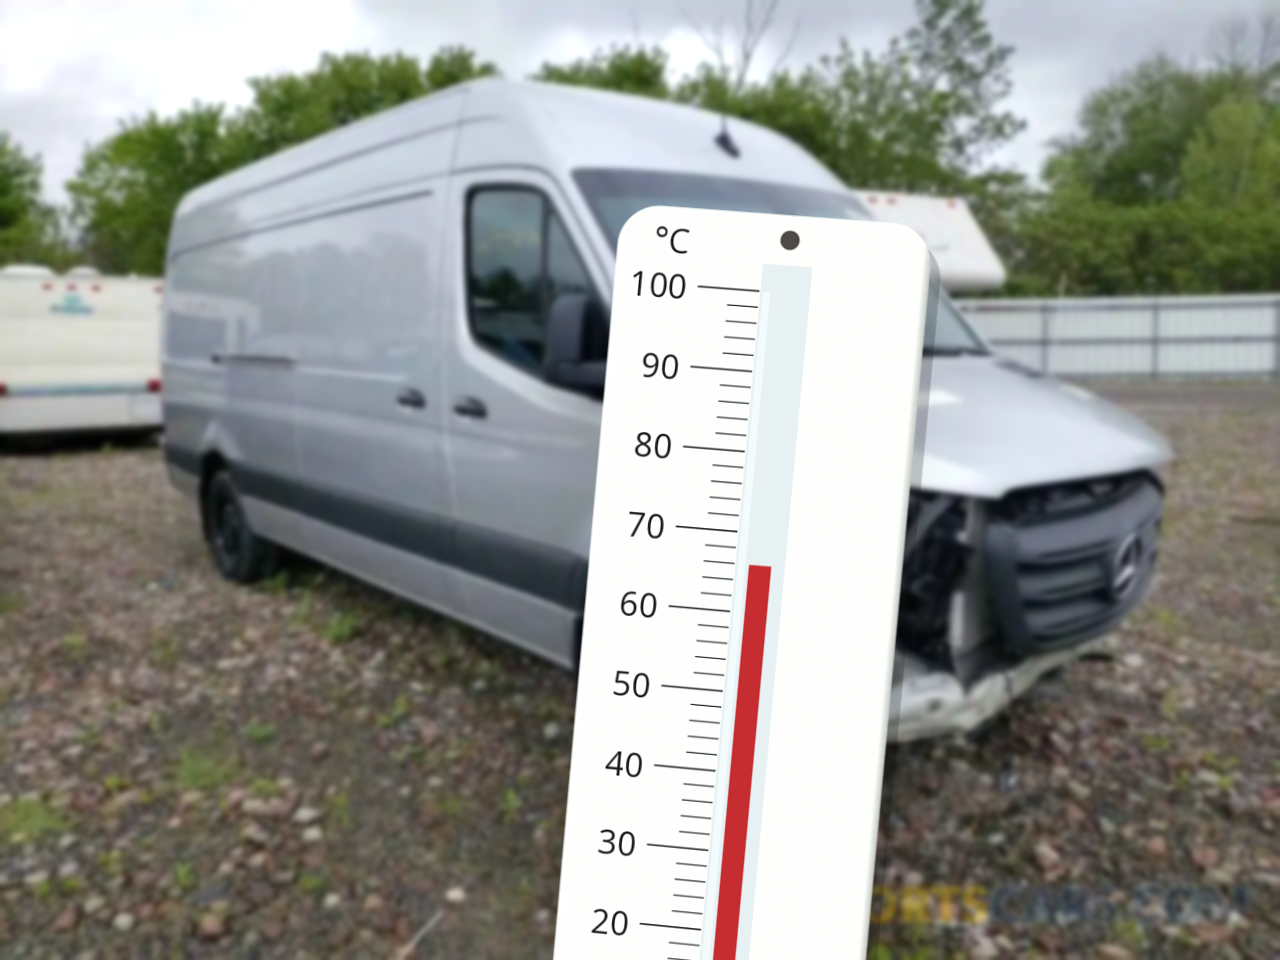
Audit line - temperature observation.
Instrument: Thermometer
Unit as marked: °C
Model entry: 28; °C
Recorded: 66; °C
